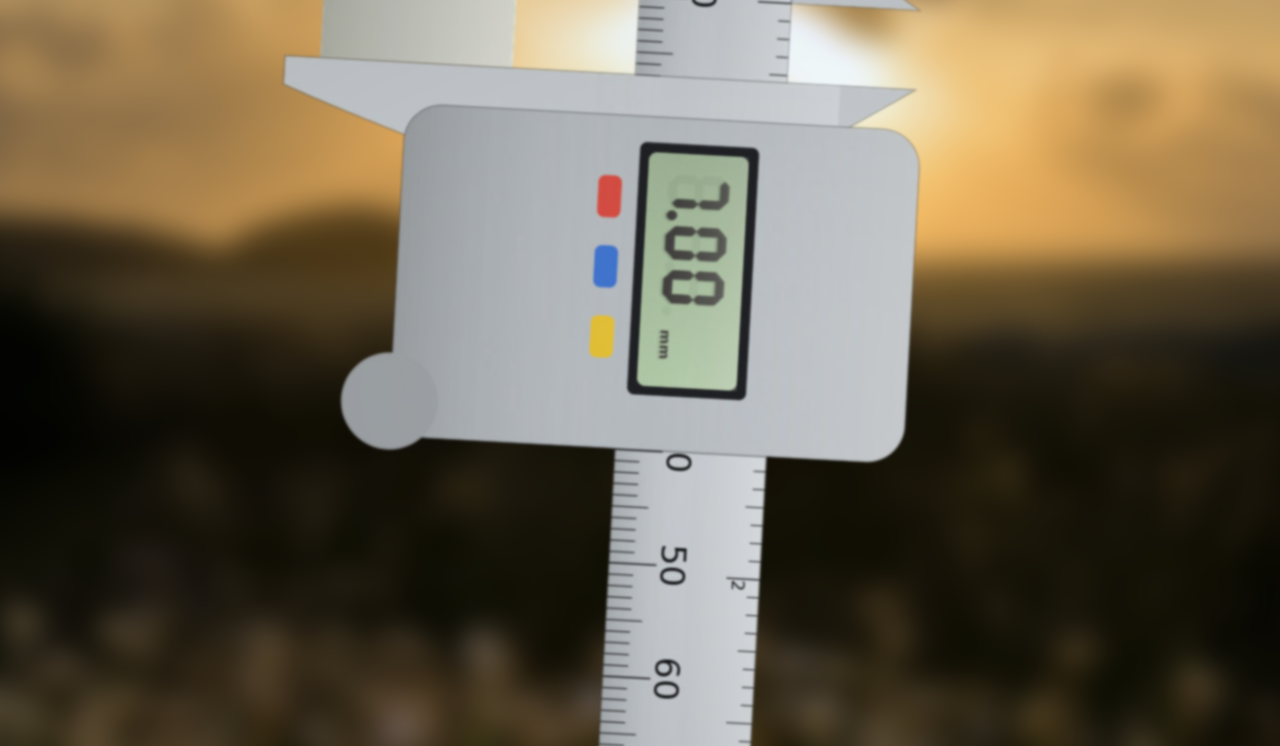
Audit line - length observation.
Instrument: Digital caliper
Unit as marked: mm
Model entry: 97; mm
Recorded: 7.00; mm
